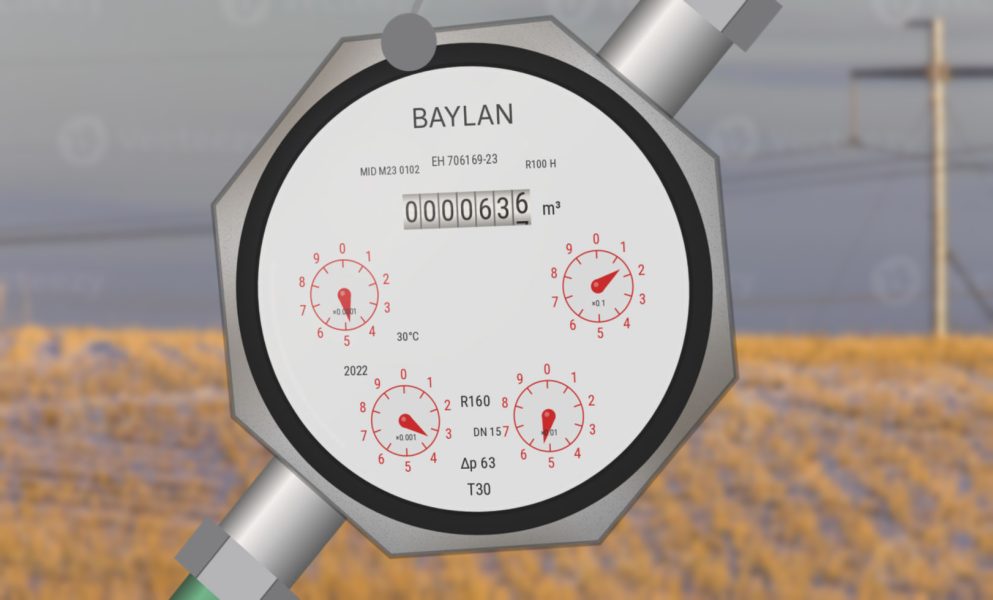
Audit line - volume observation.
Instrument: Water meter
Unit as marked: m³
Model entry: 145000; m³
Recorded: 636.1534; m³
